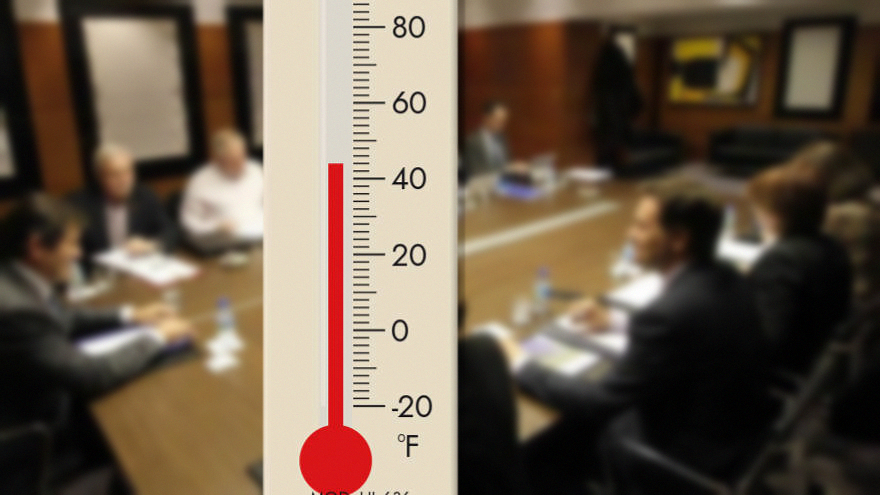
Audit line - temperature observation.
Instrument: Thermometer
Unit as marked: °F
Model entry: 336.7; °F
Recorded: 44; °F
